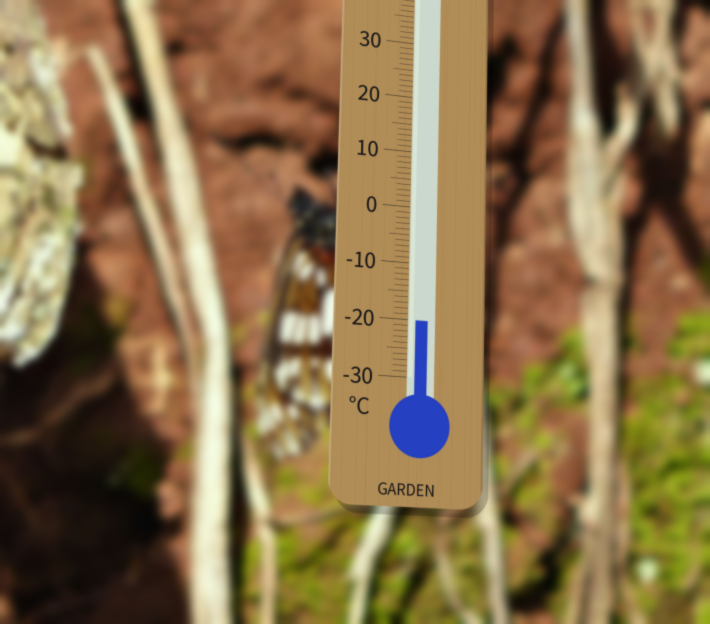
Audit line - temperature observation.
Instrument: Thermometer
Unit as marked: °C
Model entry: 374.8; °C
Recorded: -20; °C
